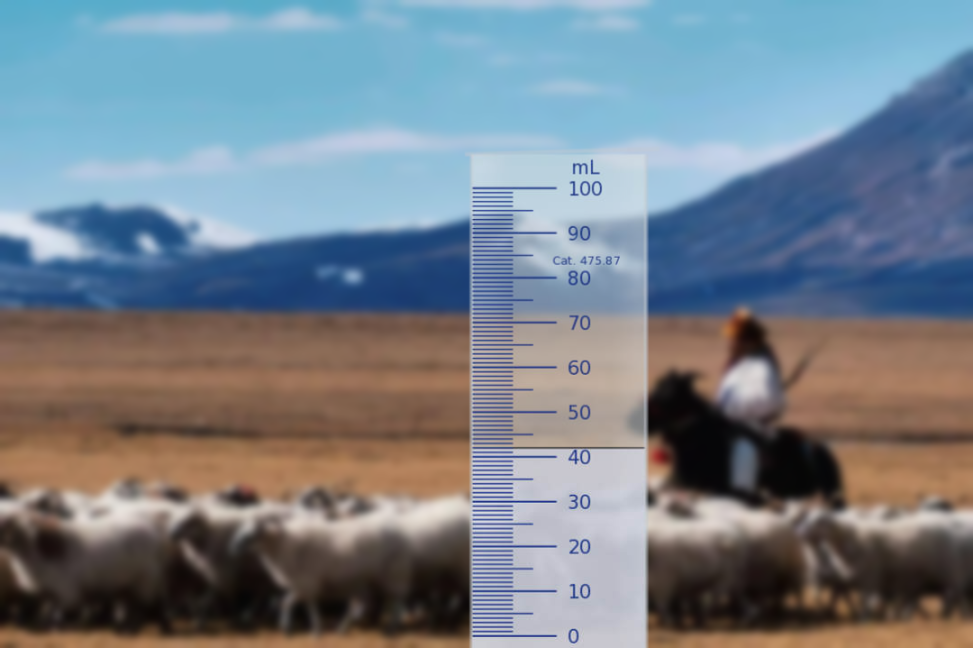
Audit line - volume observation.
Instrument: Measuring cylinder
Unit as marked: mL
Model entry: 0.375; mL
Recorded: 42; mL
